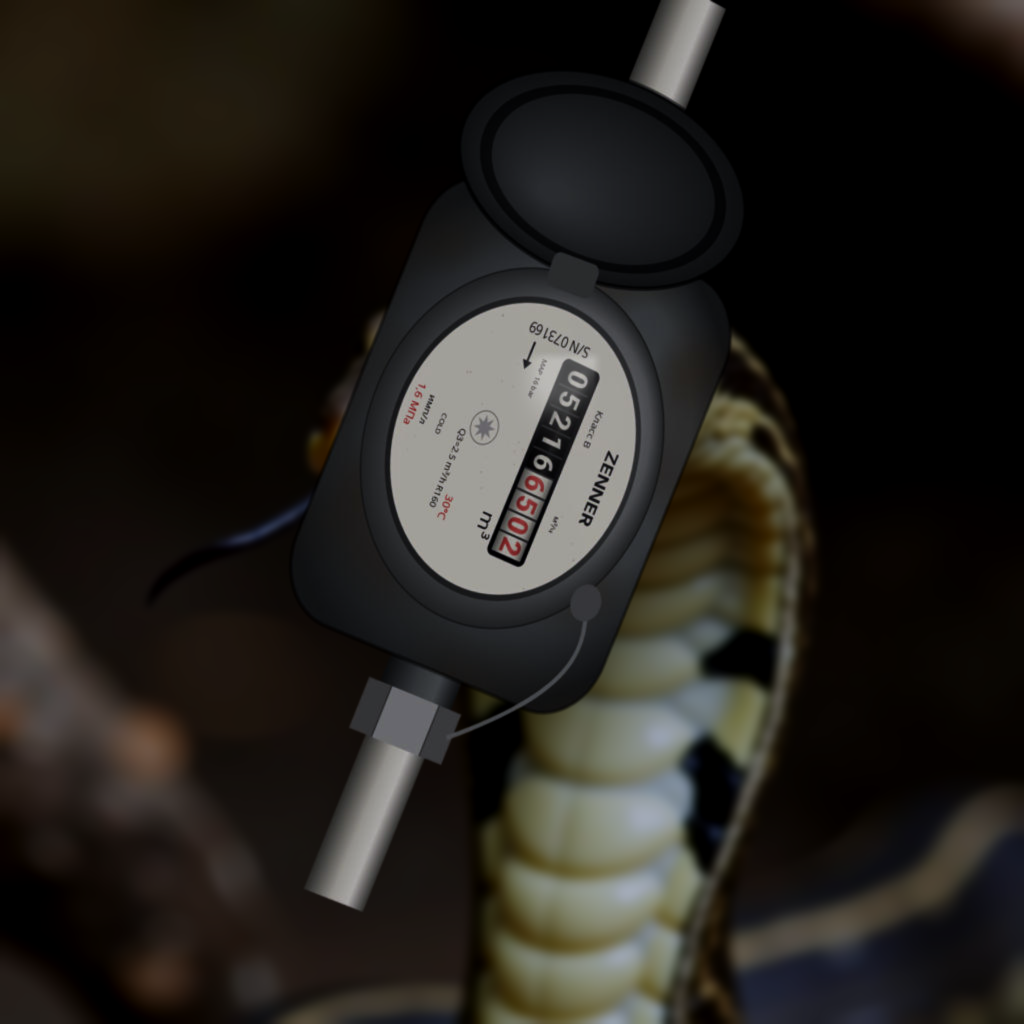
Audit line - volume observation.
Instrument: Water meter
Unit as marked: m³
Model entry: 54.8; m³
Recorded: 5216.6502; m³
